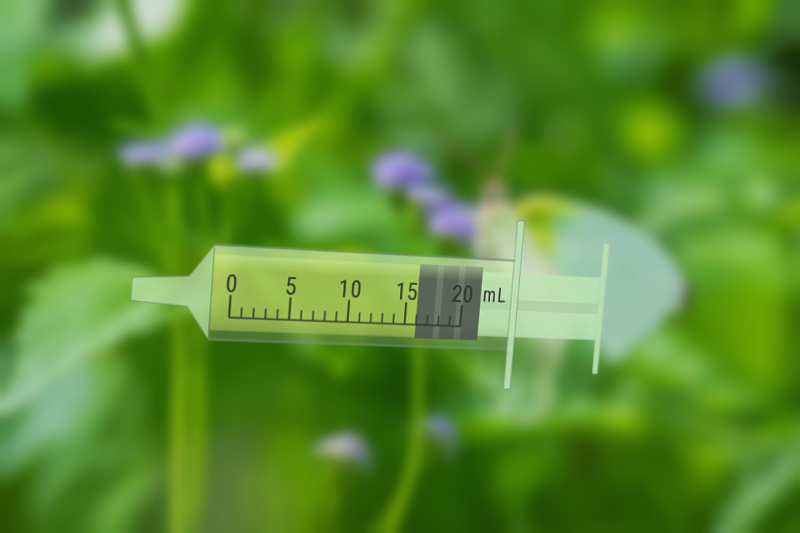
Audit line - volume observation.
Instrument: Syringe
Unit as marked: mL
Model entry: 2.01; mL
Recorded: 16; mL
